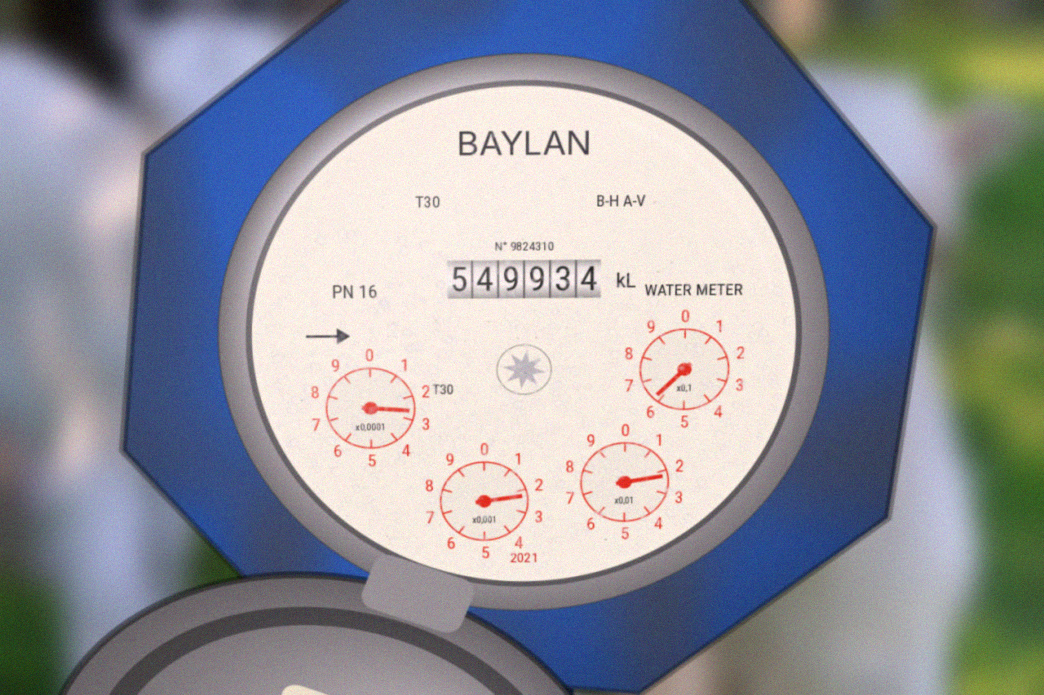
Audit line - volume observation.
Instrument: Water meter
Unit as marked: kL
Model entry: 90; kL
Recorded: 549934.6222; kL
